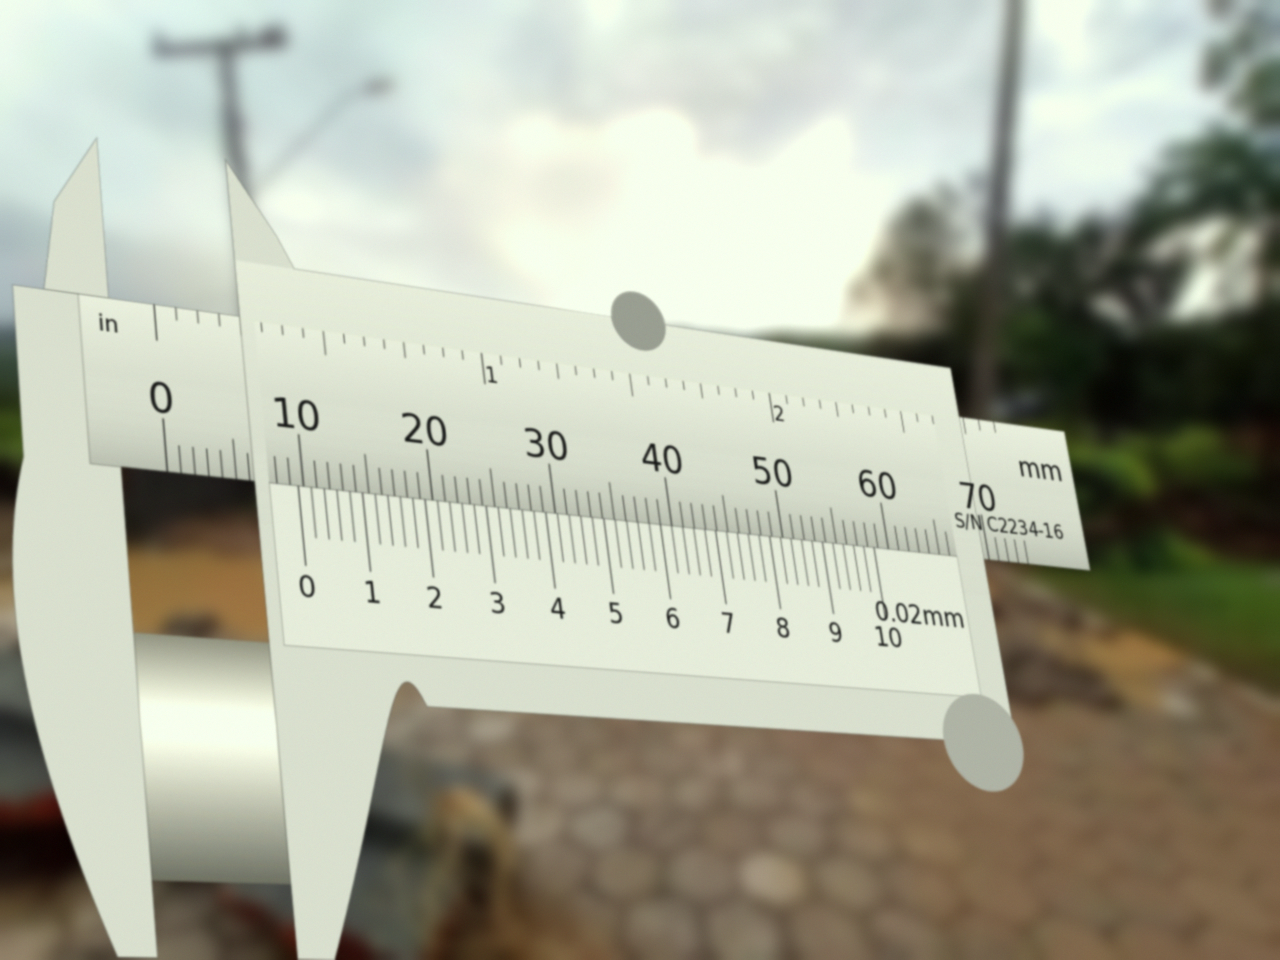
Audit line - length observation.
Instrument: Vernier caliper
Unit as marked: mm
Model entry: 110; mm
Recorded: 9.6; mm
